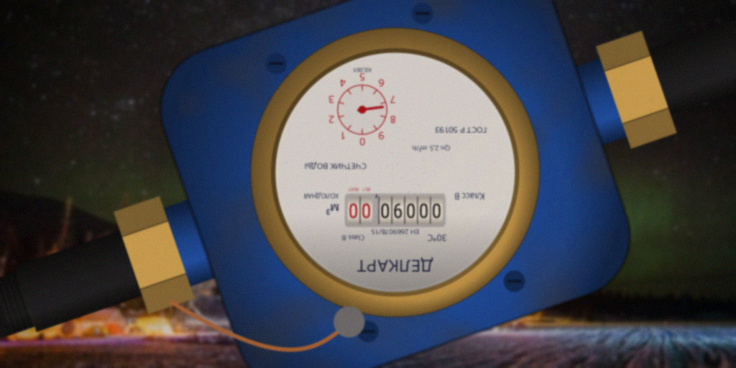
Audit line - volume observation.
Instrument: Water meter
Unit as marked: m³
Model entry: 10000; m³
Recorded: 90.007; m³
